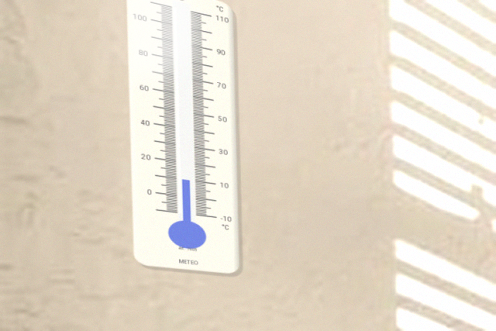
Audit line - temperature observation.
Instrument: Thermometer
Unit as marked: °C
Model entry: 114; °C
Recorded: 10; °C
